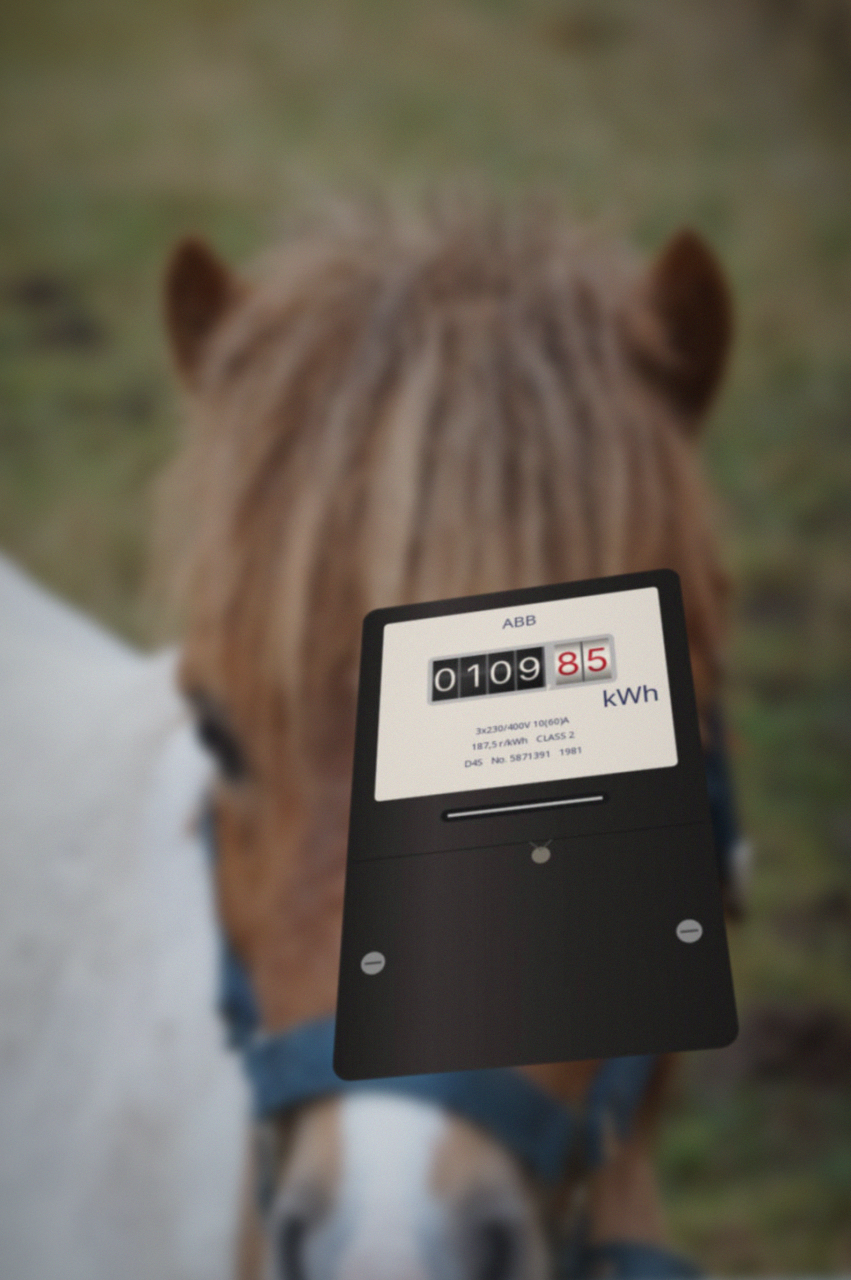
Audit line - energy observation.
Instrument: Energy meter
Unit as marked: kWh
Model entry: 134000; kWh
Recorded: 109.85; kWh
